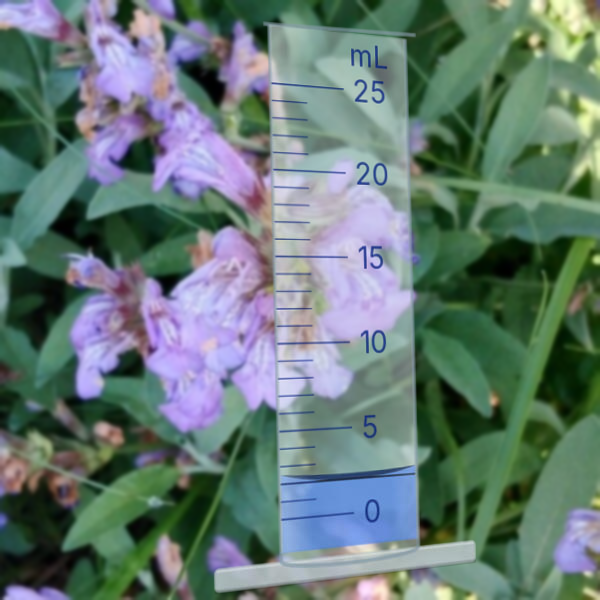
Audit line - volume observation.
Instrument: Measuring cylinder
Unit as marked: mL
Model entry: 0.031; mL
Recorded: 2; mL
